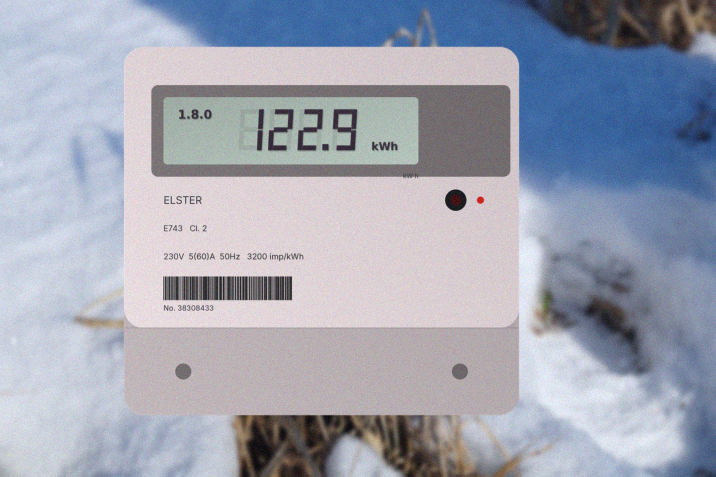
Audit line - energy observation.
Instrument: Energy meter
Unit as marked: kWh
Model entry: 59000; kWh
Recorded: 122.9; kWh
